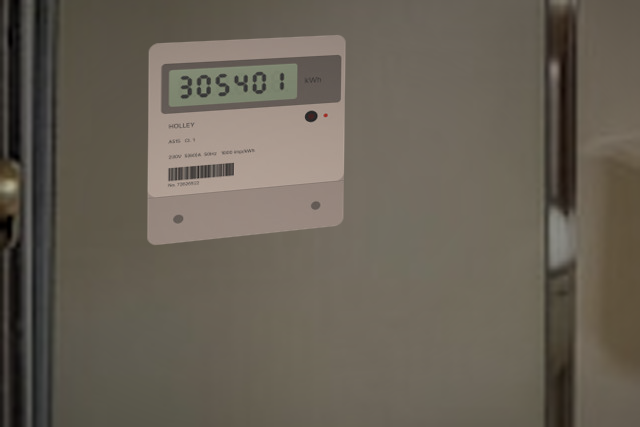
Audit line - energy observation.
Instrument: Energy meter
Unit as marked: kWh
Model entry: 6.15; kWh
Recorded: 305401; kWh
